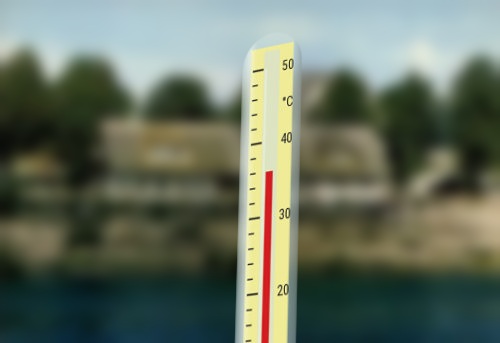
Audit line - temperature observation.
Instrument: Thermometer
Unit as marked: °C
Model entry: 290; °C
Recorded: 36; °C
